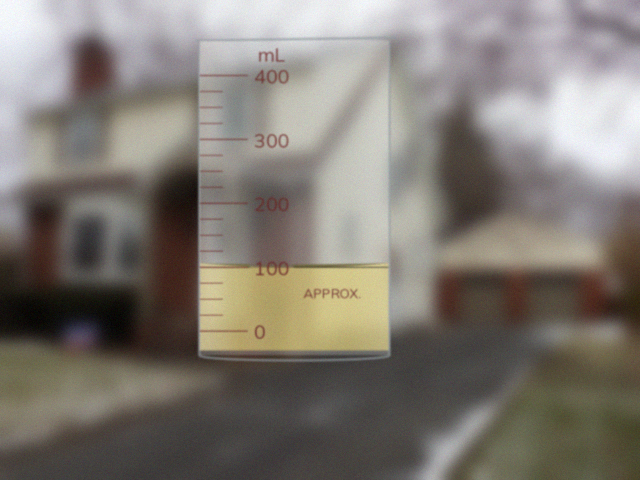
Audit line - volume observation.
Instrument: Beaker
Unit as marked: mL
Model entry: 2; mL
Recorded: 100; mL
